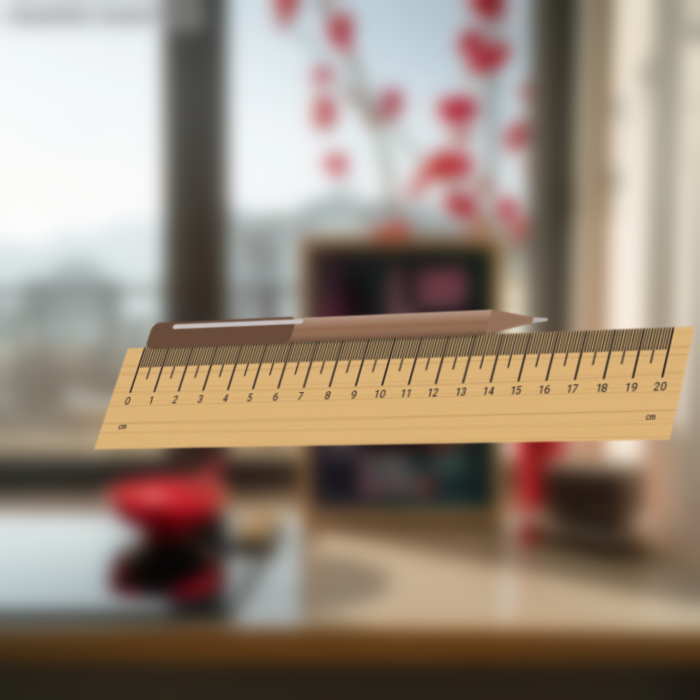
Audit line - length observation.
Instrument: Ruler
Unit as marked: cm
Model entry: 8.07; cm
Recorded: 15.5; cm
